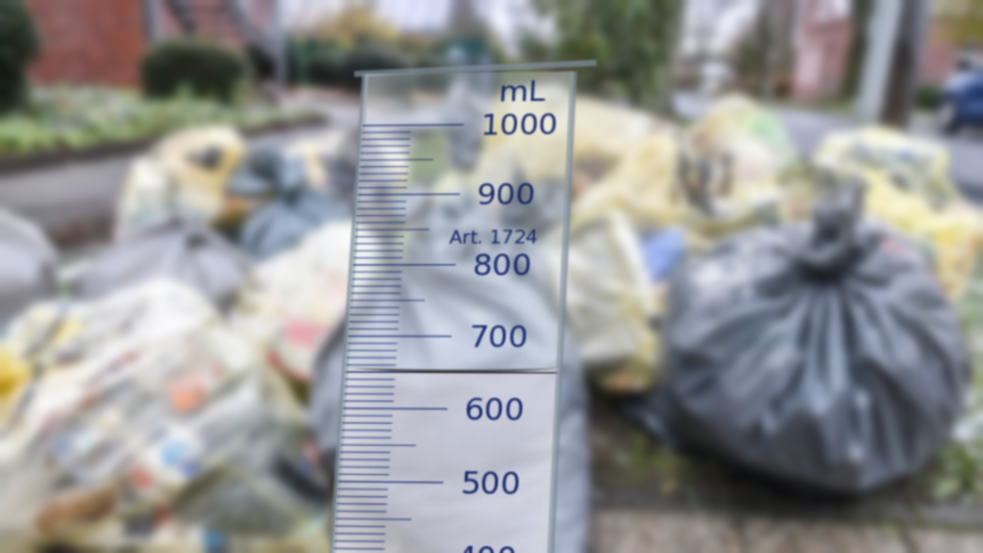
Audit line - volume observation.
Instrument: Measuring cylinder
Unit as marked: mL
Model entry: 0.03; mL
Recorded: 650; mL
